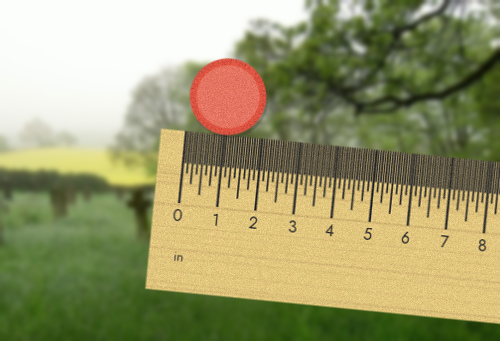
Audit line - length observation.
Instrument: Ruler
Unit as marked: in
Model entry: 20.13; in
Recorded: 2; in
